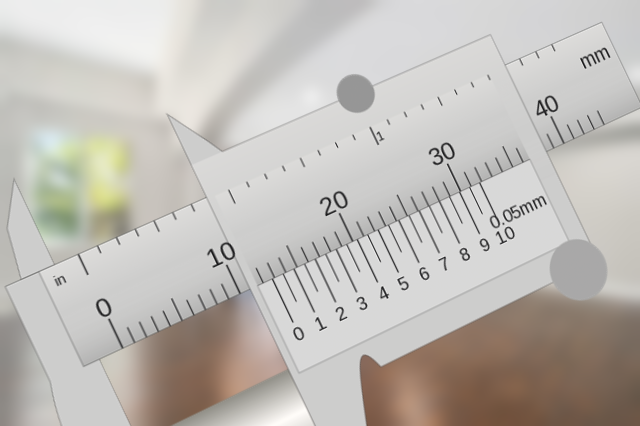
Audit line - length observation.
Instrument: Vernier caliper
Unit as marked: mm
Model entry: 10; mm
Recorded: 12.8; mm
